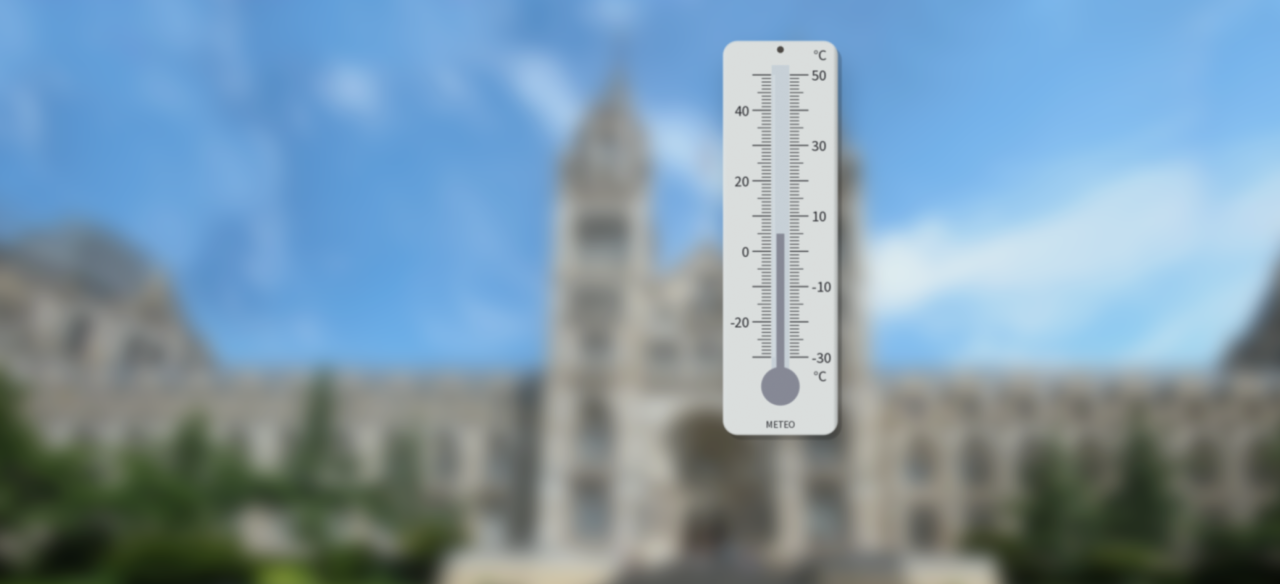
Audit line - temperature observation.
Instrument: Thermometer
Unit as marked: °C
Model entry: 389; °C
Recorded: 5; °C
